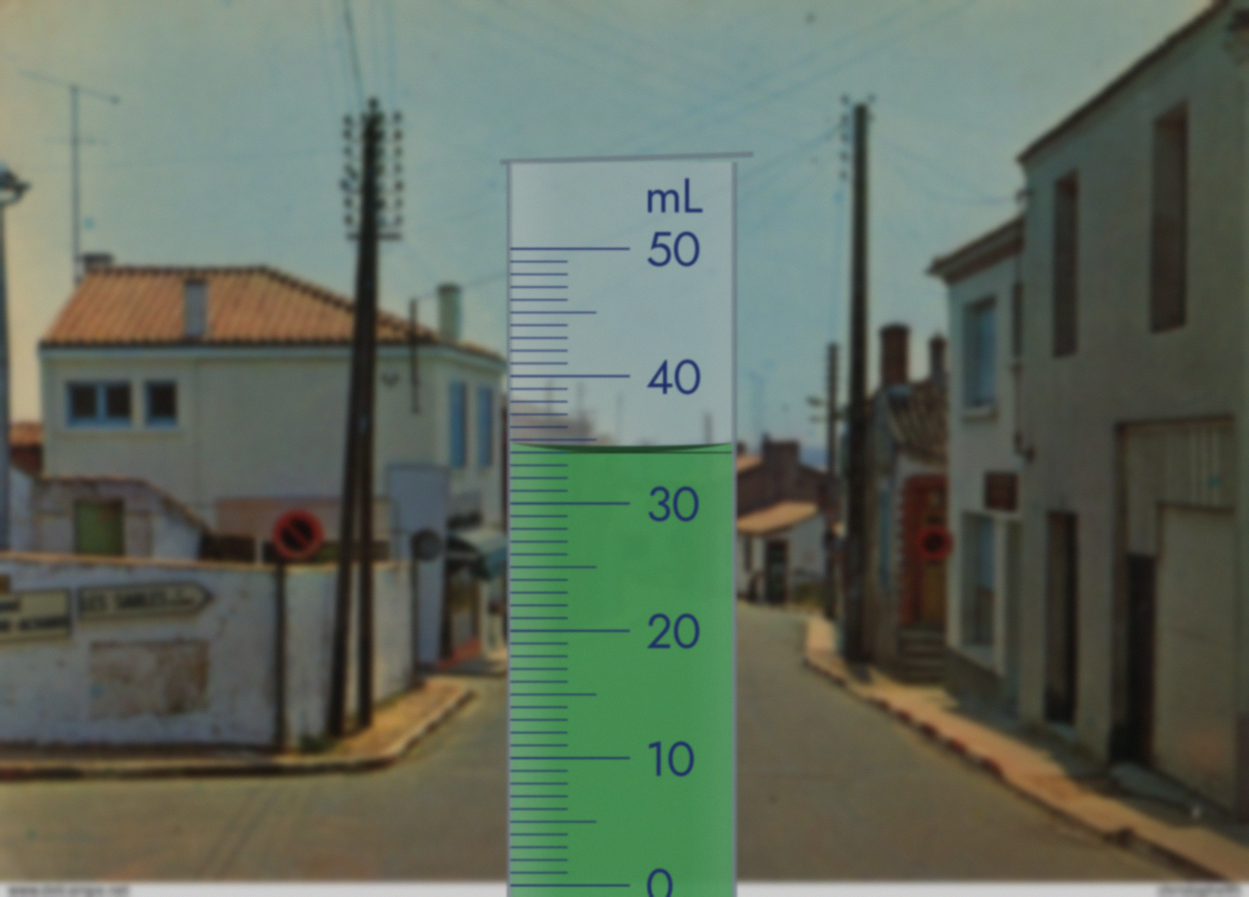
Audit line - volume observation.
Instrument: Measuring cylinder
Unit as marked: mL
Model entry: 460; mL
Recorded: 34; mL
